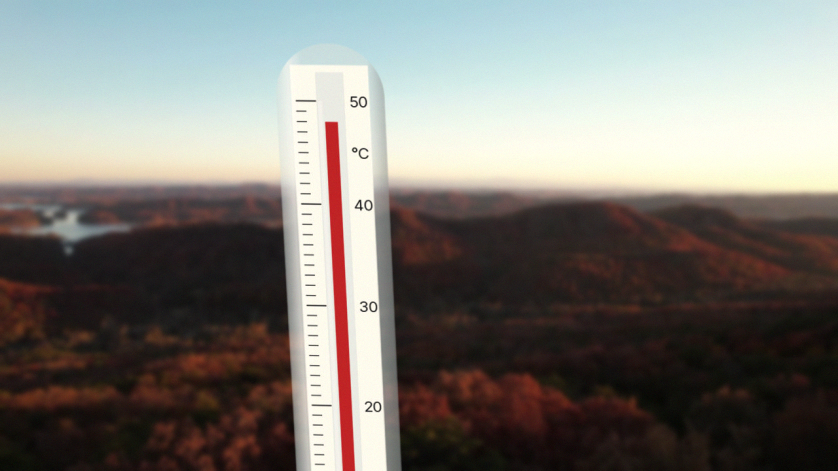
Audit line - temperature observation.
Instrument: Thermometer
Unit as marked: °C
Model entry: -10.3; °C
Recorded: 48; °C
